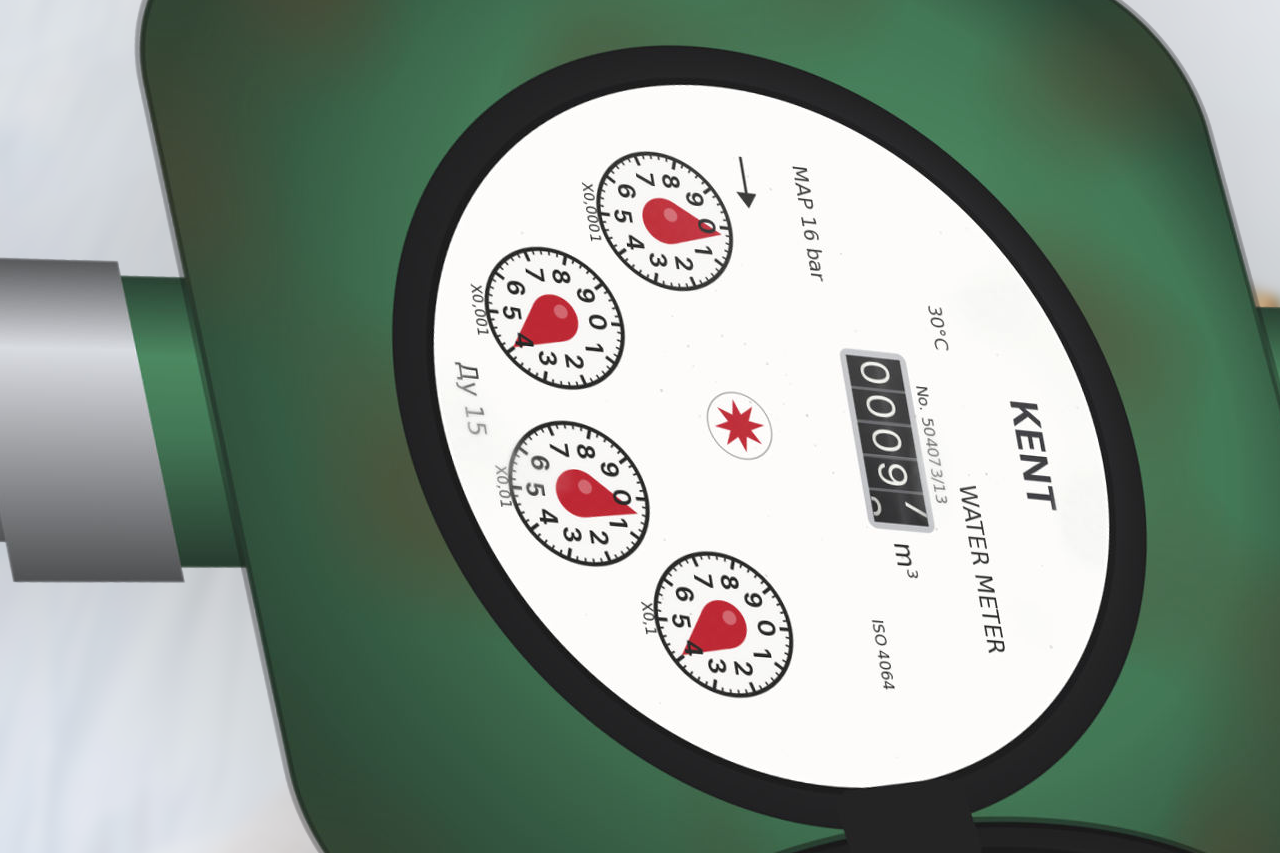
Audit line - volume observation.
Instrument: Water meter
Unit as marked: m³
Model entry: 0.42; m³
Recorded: 97.4040; m³
